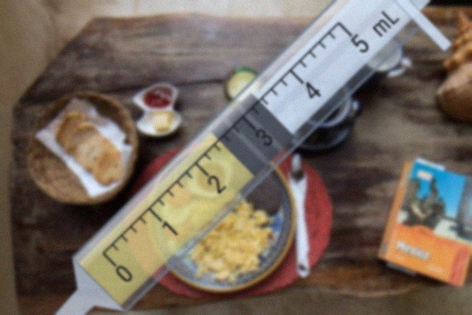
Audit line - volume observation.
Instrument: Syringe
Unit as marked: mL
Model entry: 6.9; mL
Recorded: 2.5; mL
